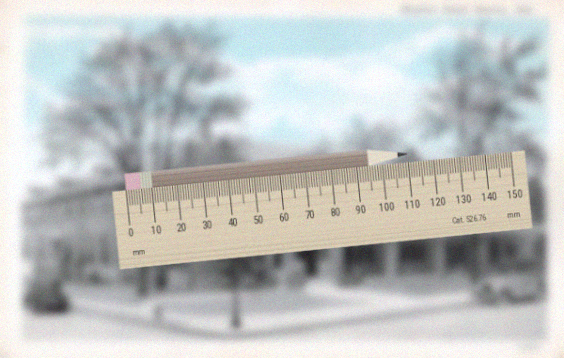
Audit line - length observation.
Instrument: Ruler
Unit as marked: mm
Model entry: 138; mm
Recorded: 110; mm
